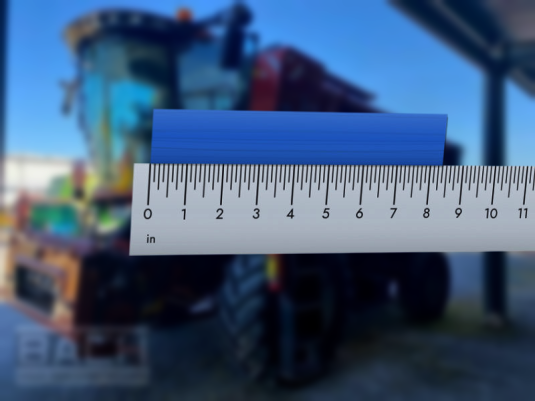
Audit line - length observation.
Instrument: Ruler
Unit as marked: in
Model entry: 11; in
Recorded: 8.375; in
